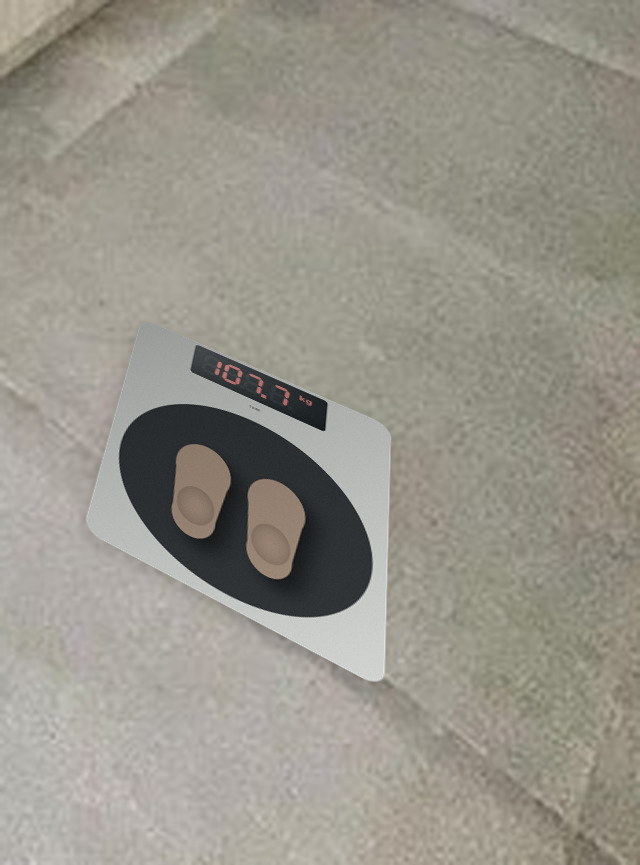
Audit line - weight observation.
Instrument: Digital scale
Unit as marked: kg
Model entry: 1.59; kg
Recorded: 107.7; kg
